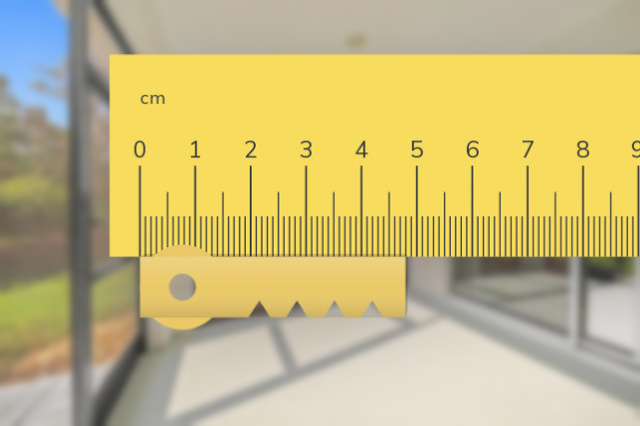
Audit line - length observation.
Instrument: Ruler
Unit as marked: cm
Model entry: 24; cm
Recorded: 4.8; cm
